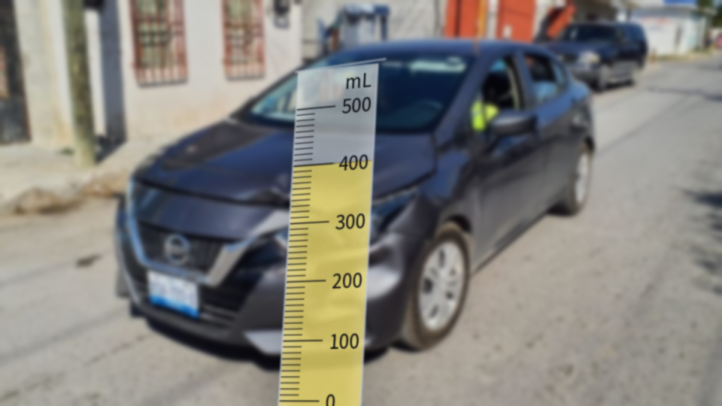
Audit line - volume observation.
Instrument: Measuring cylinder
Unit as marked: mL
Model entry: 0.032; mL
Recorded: 400; mL
